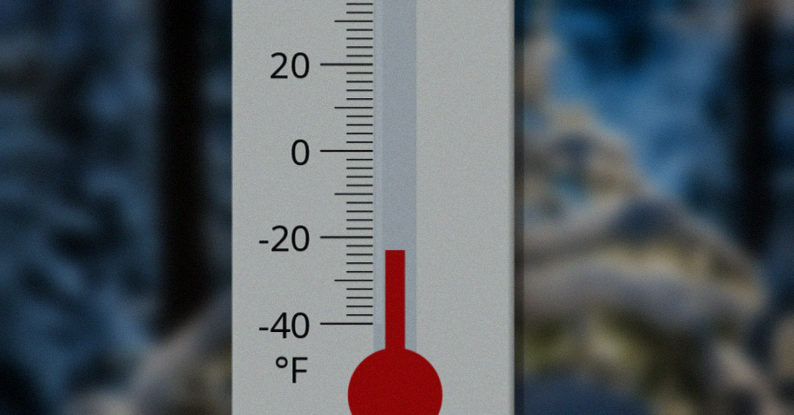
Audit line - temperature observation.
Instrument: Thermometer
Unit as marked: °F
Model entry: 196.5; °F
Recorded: -23; °F
